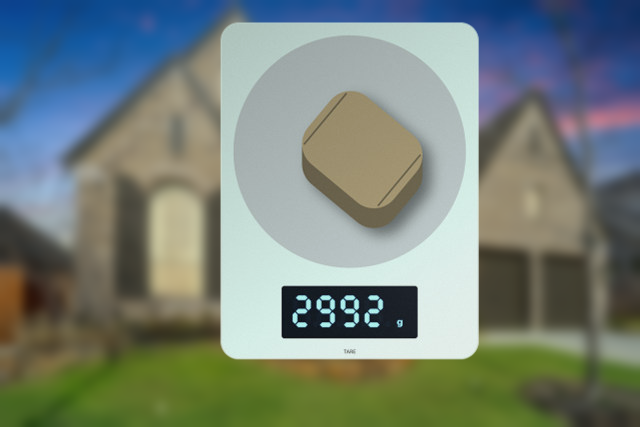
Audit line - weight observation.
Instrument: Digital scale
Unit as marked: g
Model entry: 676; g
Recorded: 2992; g
